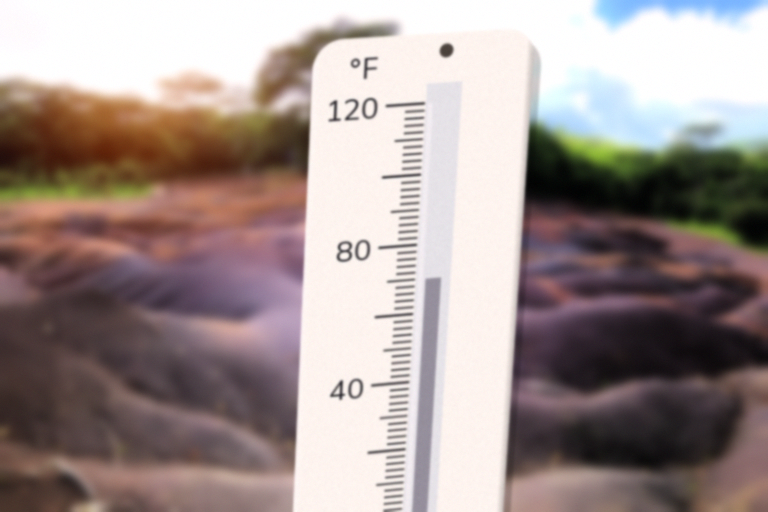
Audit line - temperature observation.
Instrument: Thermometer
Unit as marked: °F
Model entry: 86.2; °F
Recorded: 70; °F
